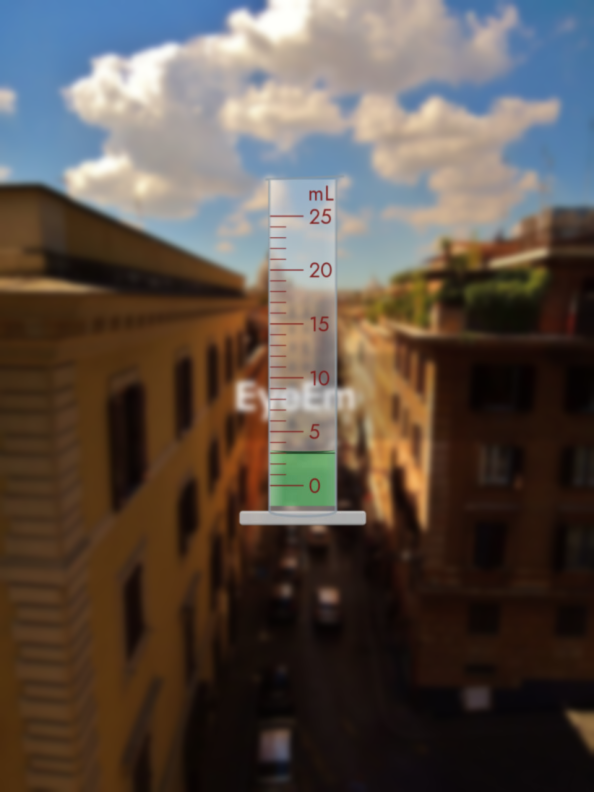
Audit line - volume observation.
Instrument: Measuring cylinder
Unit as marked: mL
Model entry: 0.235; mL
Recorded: 3; mL
